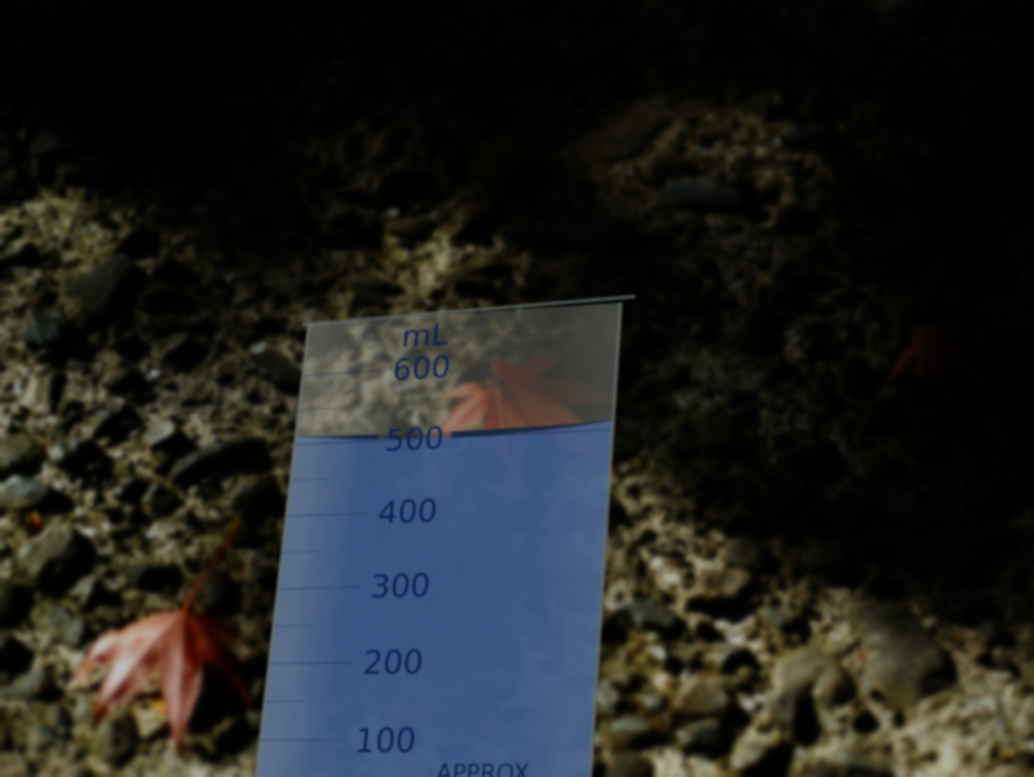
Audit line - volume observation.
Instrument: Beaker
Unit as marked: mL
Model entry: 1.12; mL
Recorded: 500; mL
